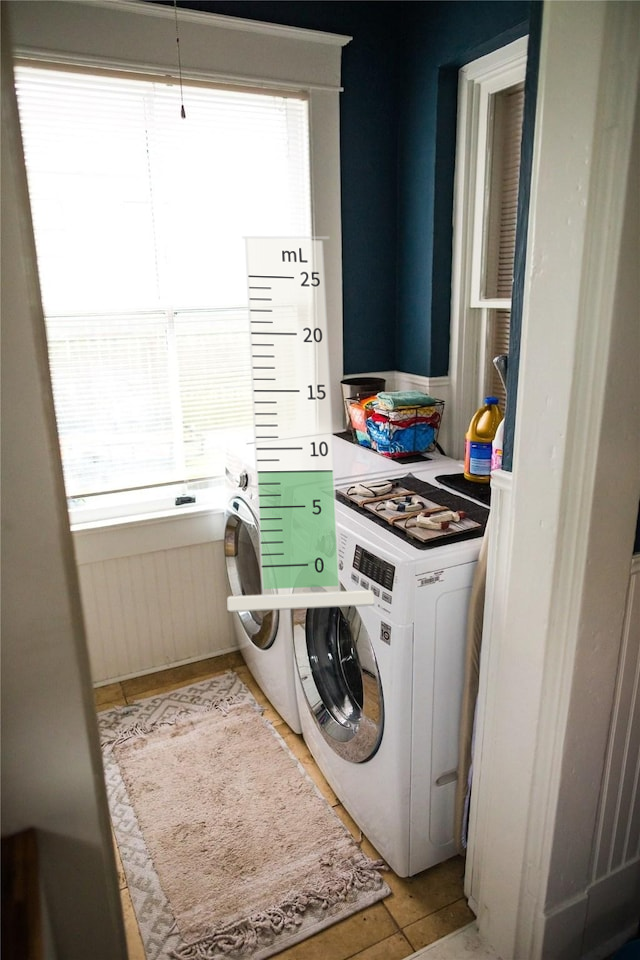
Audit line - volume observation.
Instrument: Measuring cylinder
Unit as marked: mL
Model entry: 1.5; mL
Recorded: 8; mL
